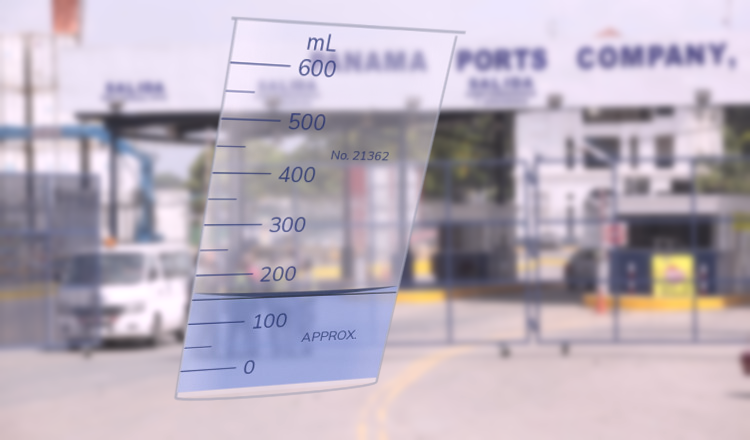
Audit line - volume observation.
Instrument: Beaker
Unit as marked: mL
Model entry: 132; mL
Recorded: 150; mL
